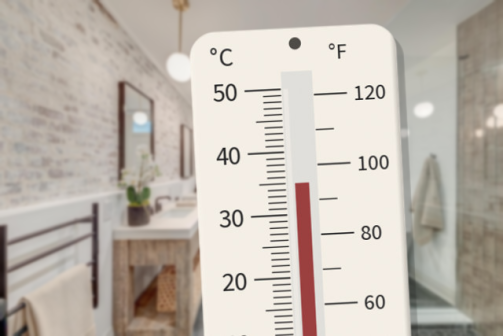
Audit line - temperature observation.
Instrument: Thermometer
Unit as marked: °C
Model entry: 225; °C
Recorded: 35; °C
